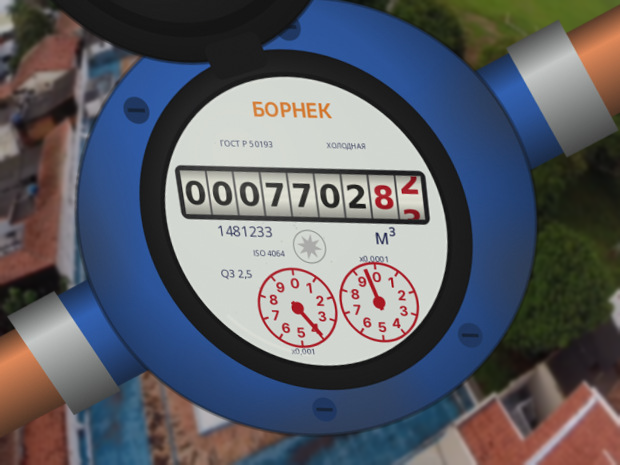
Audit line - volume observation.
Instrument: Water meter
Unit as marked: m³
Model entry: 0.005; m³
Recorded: 7702.8239; m³
